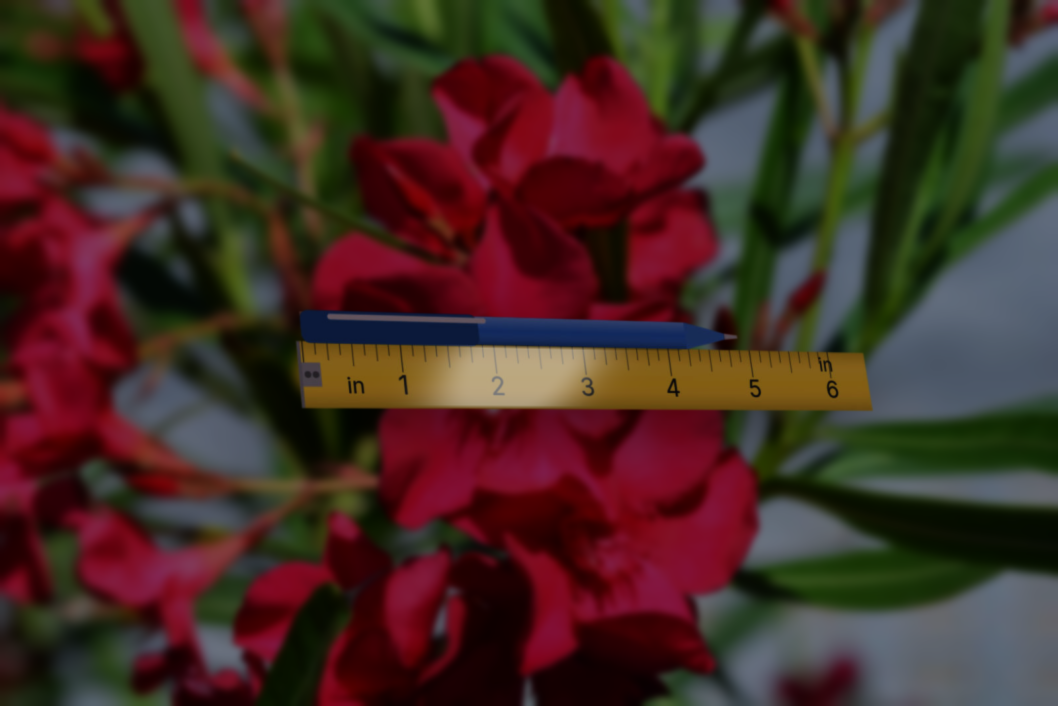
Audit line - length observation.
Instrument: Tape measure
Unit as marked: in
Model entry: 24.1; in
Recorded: 4.875; in
